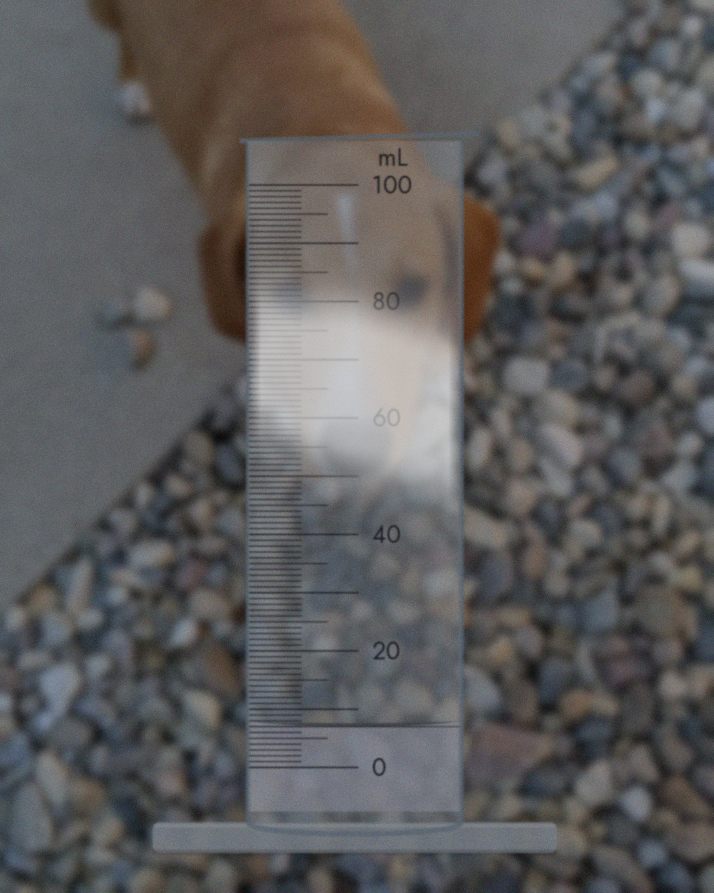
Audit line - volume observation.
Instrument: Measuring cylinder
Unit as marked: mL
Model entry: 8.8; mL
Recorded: 7; mL
